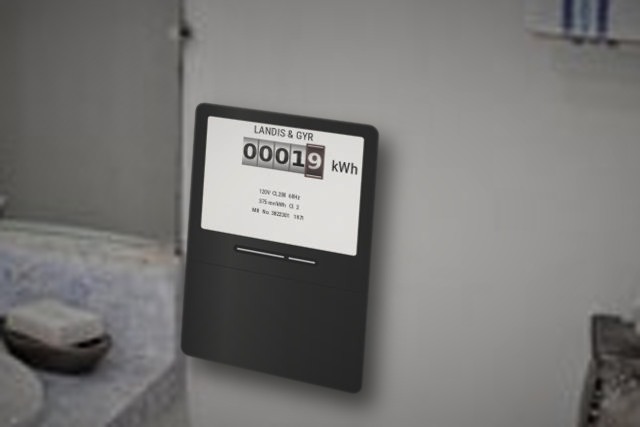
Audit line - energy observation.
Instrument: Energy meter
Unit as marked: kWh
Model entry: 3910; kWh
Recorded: 1.9; kWh
